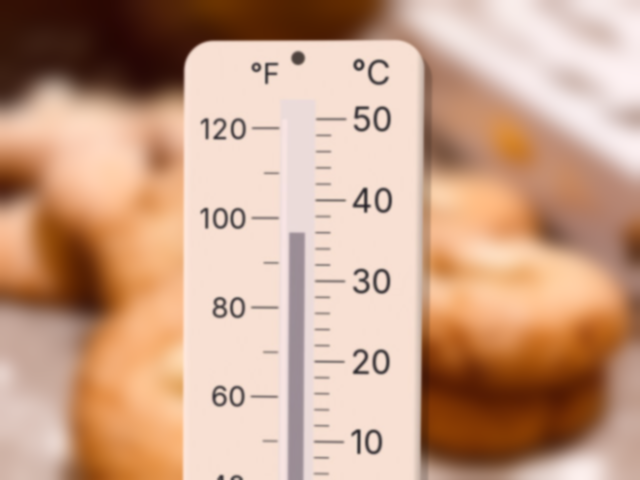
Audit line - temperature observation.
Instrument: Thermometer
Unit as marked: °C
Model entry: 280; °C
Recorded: 36; °C
